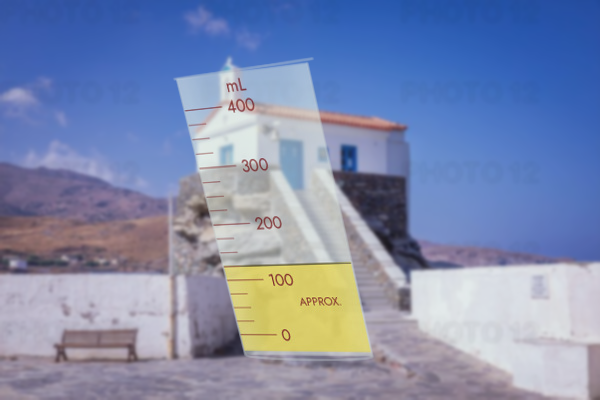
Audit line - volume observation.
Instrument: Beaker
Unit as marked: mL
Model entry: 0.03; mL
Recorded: 125; mL
